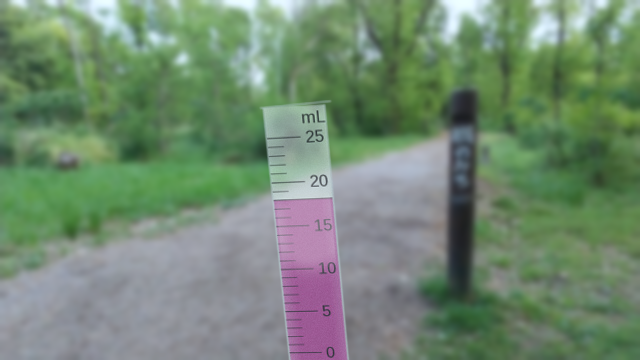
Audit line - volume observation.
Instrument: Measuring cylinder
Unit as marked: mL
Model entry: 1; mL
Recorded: 18; mL
